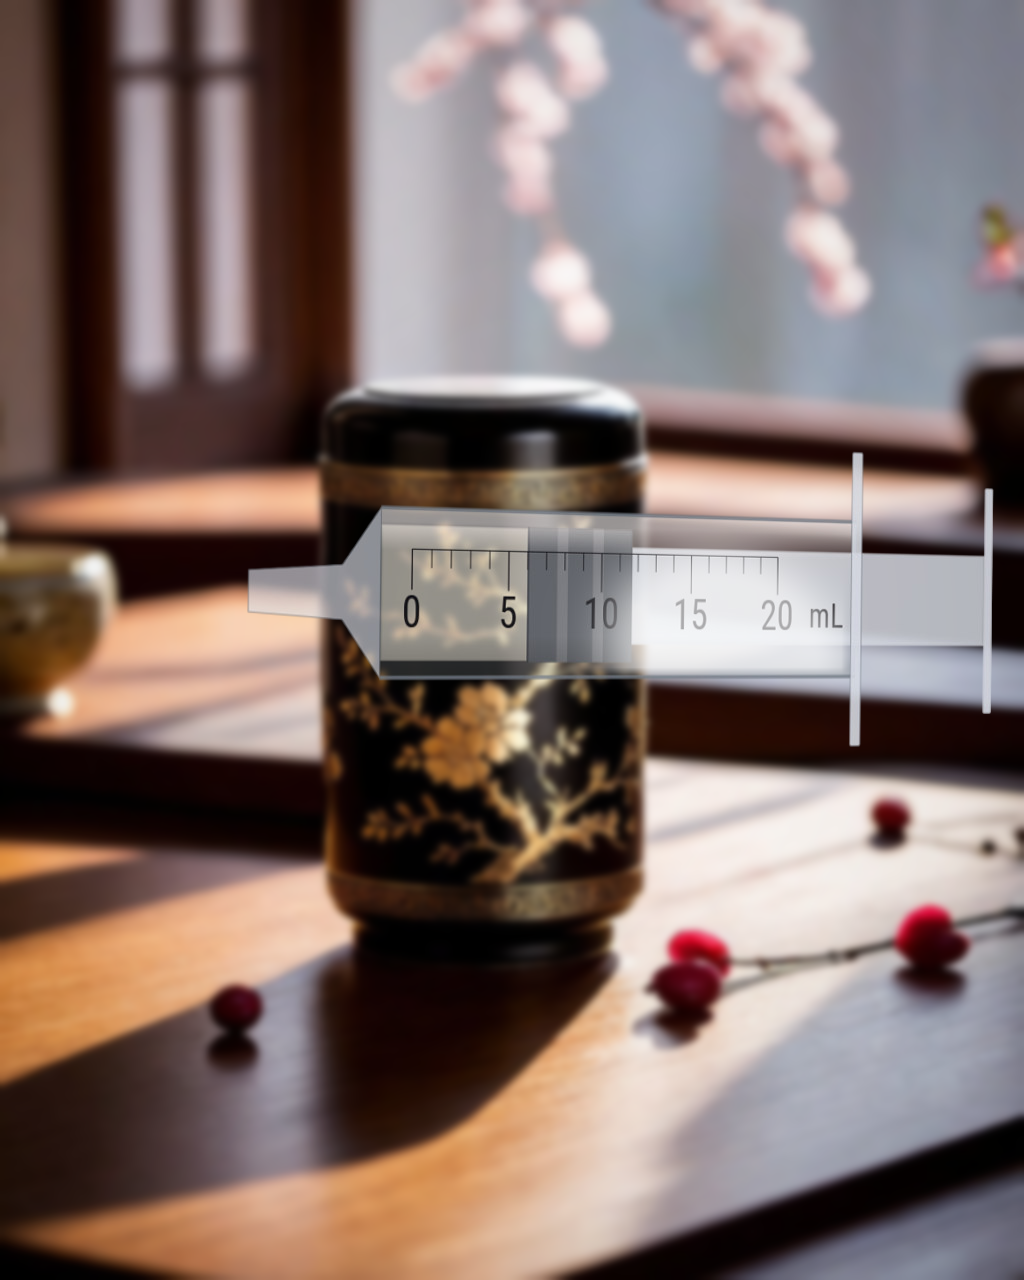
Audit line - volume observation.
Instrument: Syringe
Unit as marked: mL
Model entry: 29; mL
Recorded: 6; mL
